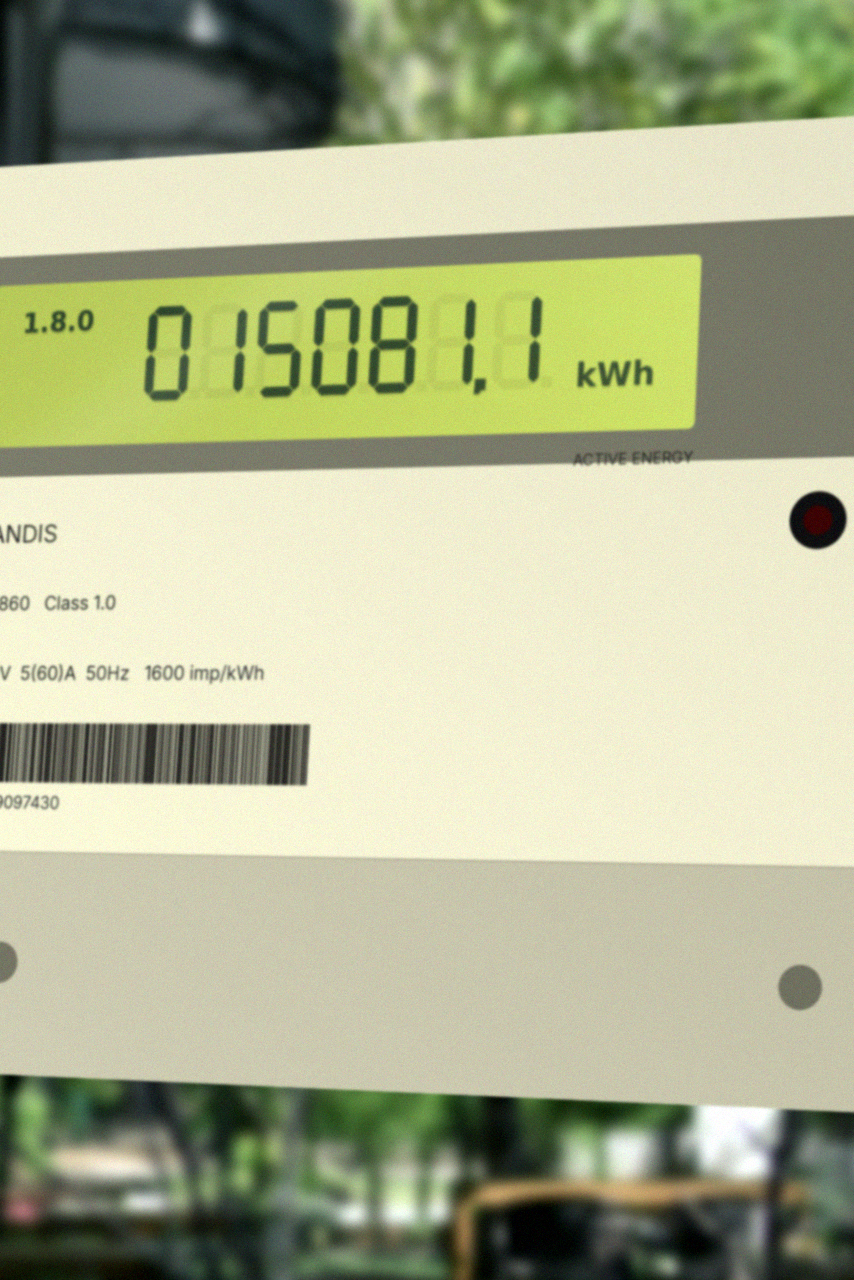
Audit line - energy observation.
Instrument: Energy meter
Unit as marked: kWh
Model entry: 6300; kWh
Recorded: 15081.1; kWh
